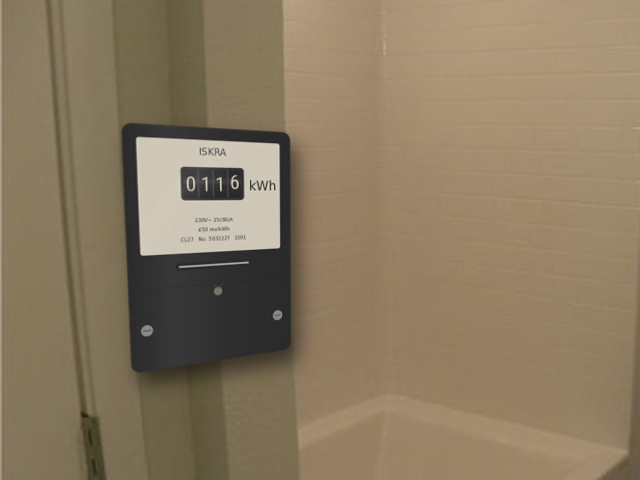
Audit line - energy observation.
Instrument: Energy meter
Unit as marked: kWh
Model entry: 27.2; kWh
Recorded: 116; kWh
